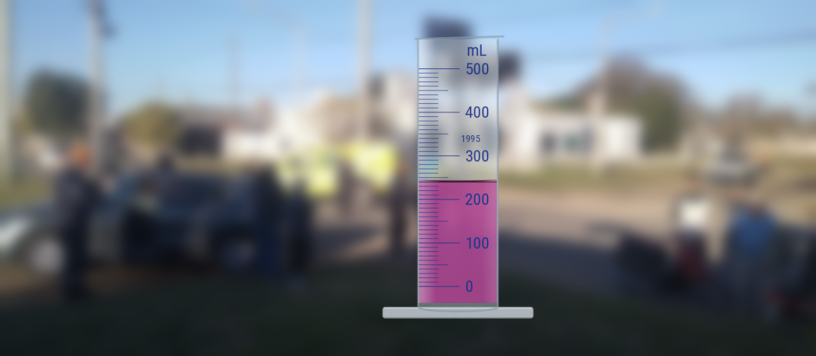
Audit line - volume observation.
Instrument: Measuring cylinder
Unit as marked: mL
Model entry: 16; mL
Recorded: 240; mL
